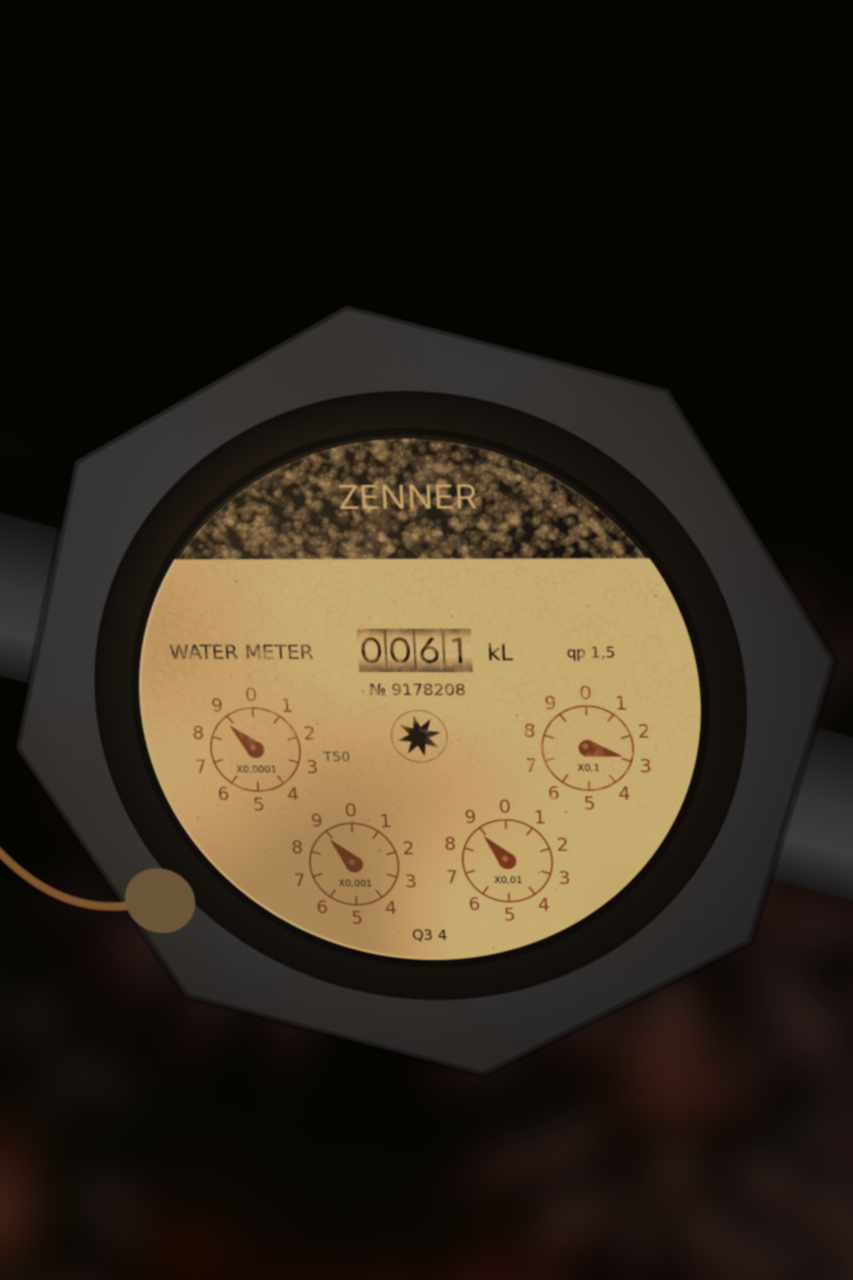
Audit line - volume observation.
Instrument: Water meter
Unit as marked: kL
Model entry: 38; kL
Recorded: 61.2888; kL
